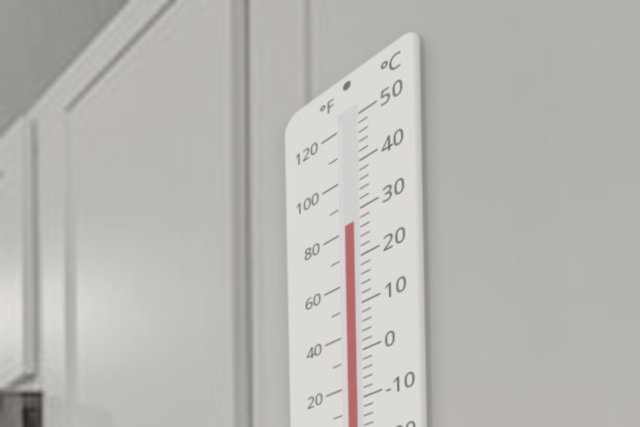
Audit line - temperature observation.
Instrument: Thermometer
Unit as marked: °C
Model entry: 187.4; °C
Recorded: 28; °C
